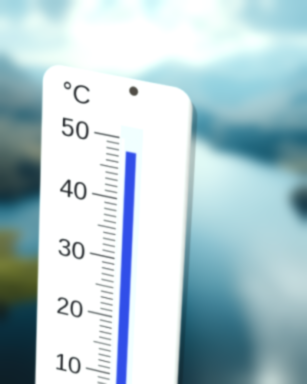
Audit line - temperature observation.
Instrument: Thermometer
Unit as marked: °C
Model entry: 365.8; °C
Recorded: 48; °C
